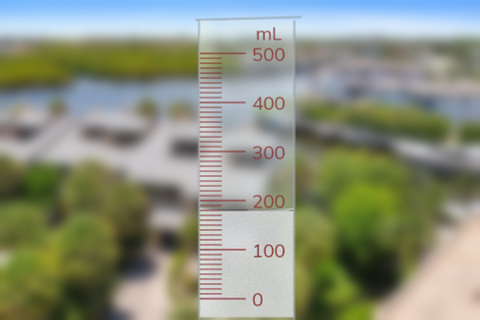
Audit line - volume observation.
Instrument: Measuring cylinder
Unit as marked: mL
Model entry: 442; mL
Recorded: 180; mL
